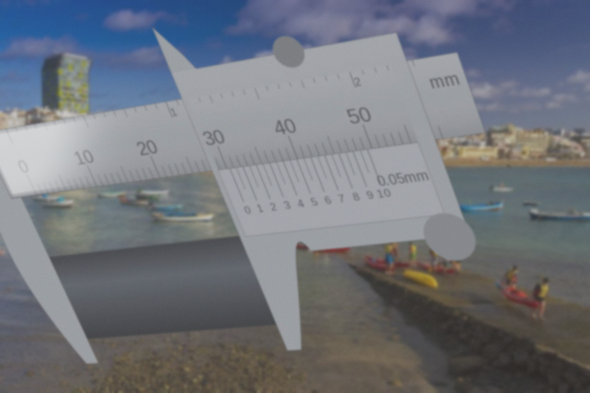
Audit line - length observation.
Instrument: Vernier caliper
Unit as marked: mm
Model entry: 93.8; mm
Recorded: 30.4; mm
